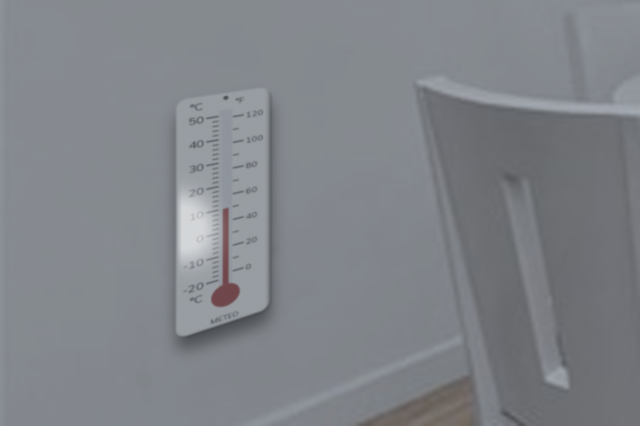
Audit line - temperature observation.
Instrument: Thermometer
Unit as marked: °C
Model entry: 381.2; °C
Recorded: 10; °C
